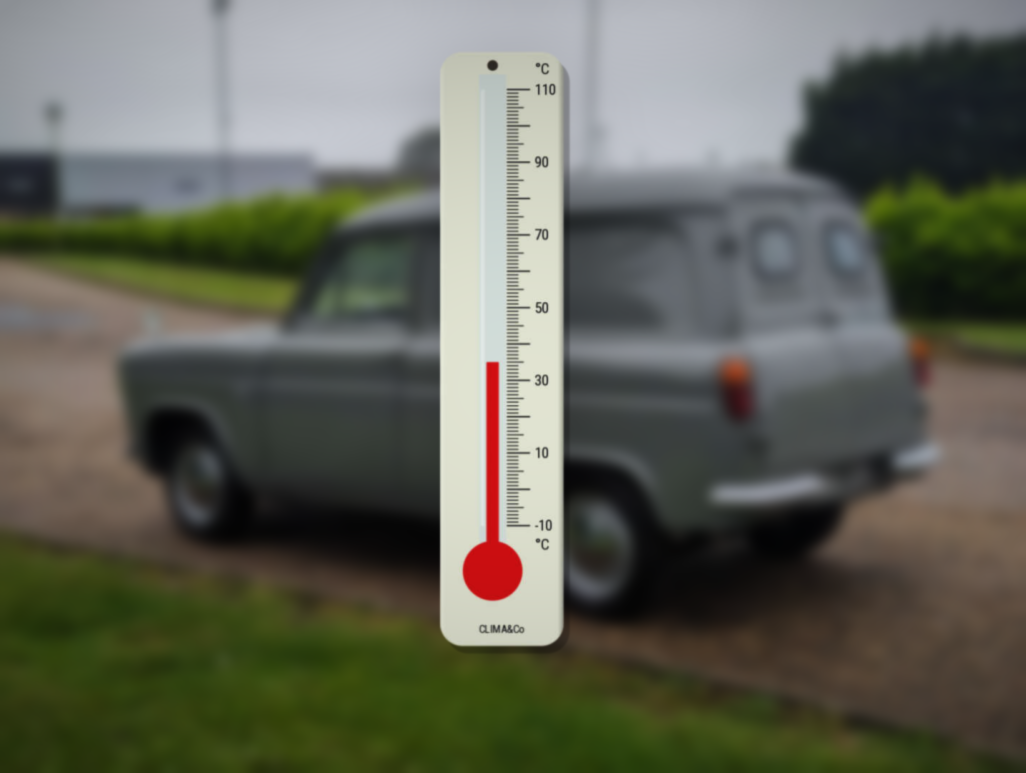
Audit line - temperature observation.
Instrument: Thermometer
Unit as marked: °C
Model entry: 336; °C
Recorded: 35; °C
